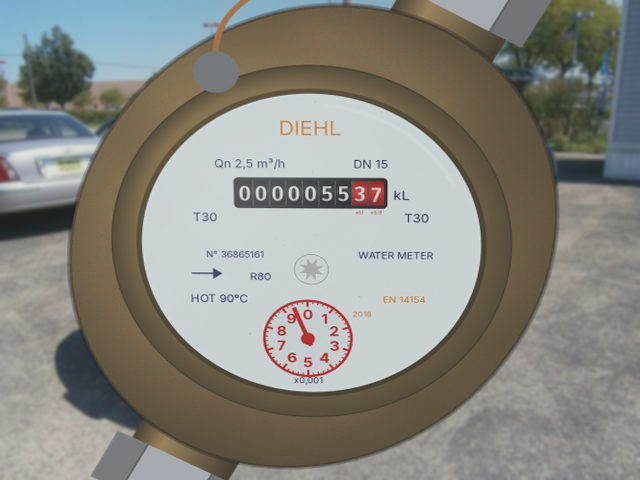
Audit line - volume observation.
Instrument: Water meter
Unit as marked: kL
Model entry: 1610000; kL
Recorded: 55.369; kL
